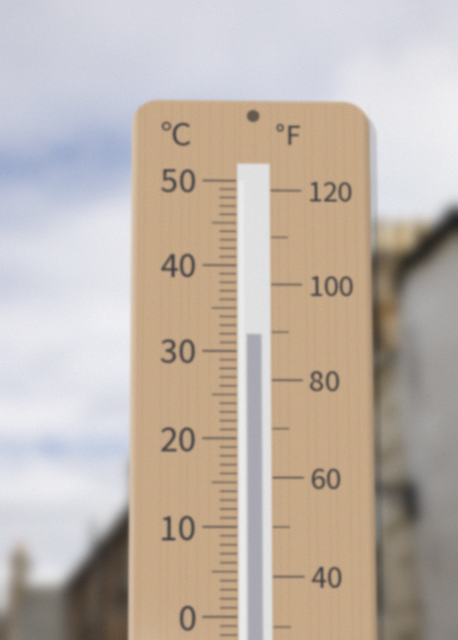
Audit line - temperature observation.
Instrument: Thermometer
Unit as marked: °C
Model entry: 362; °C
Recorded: 32; °C
